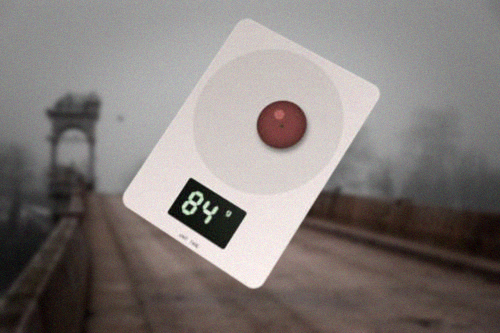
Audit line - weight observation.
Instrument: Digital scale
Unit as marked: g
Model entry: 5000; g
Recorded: 84; g
